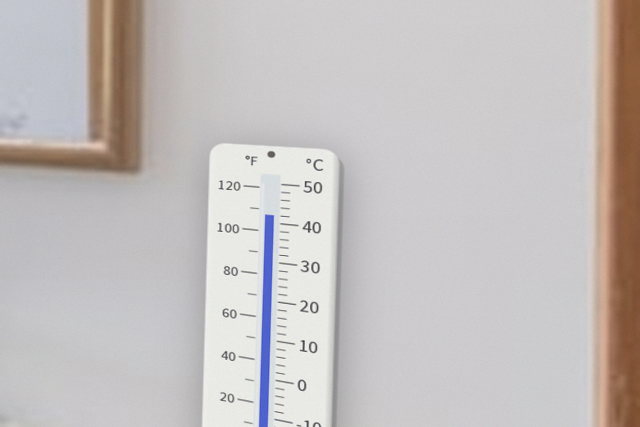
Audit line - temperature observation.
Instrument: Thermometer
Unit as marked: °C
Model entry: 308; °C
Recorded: 42; °C
